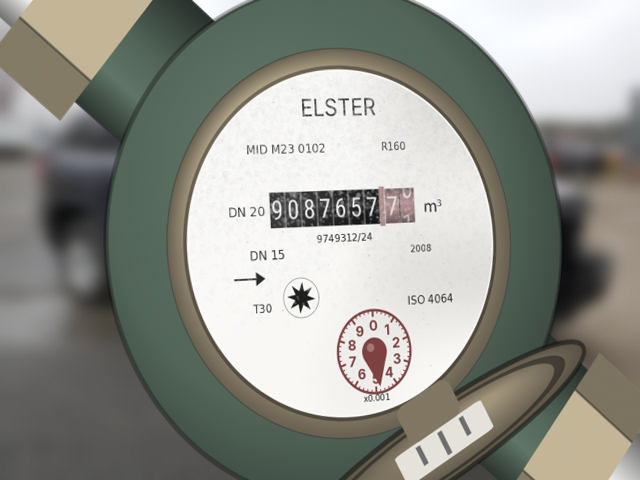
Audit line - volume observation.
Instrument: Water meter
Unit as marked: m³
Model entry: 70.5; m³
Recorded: 9087657.704; m³
